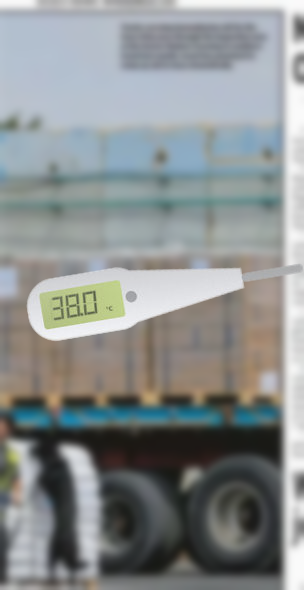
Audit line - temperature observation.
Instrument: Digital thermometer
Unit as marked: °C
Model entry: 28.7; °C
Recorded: 38.0; °C
